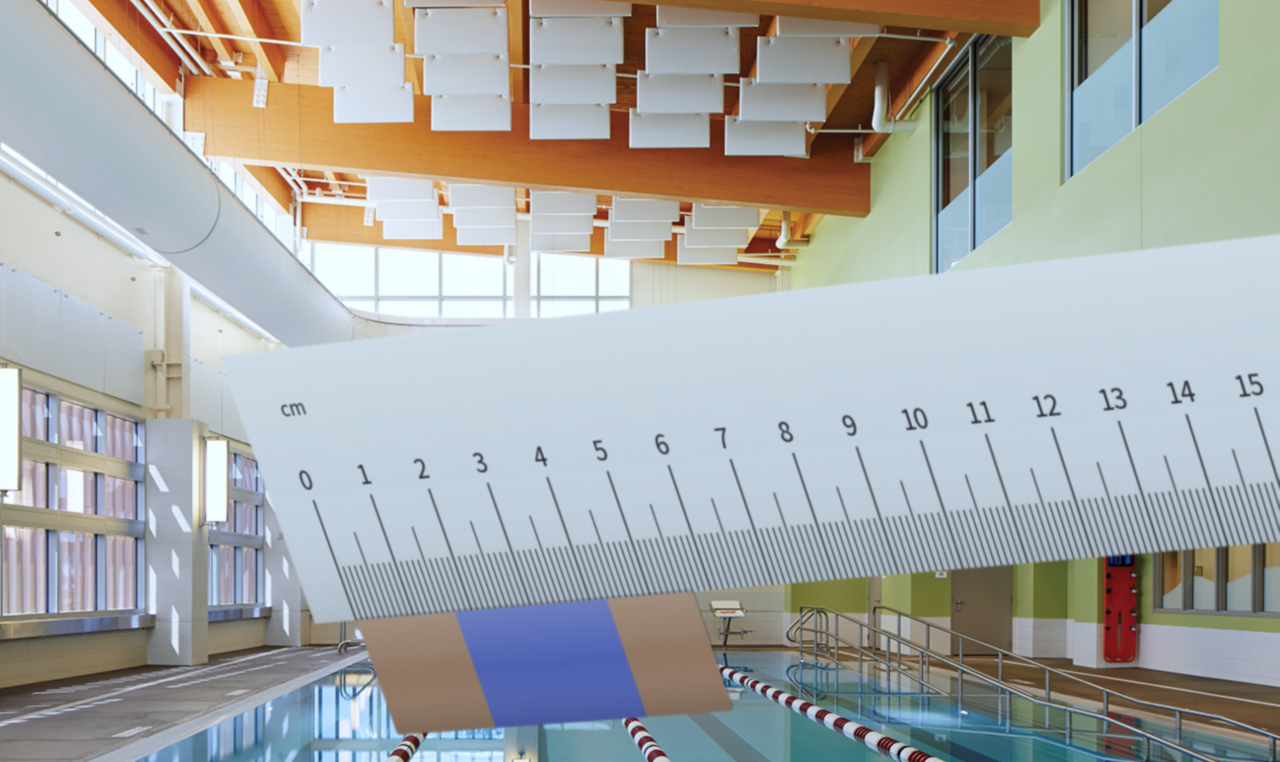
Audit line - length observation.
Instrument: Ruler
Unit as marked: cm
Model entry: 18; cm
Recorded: 5.7; cm
